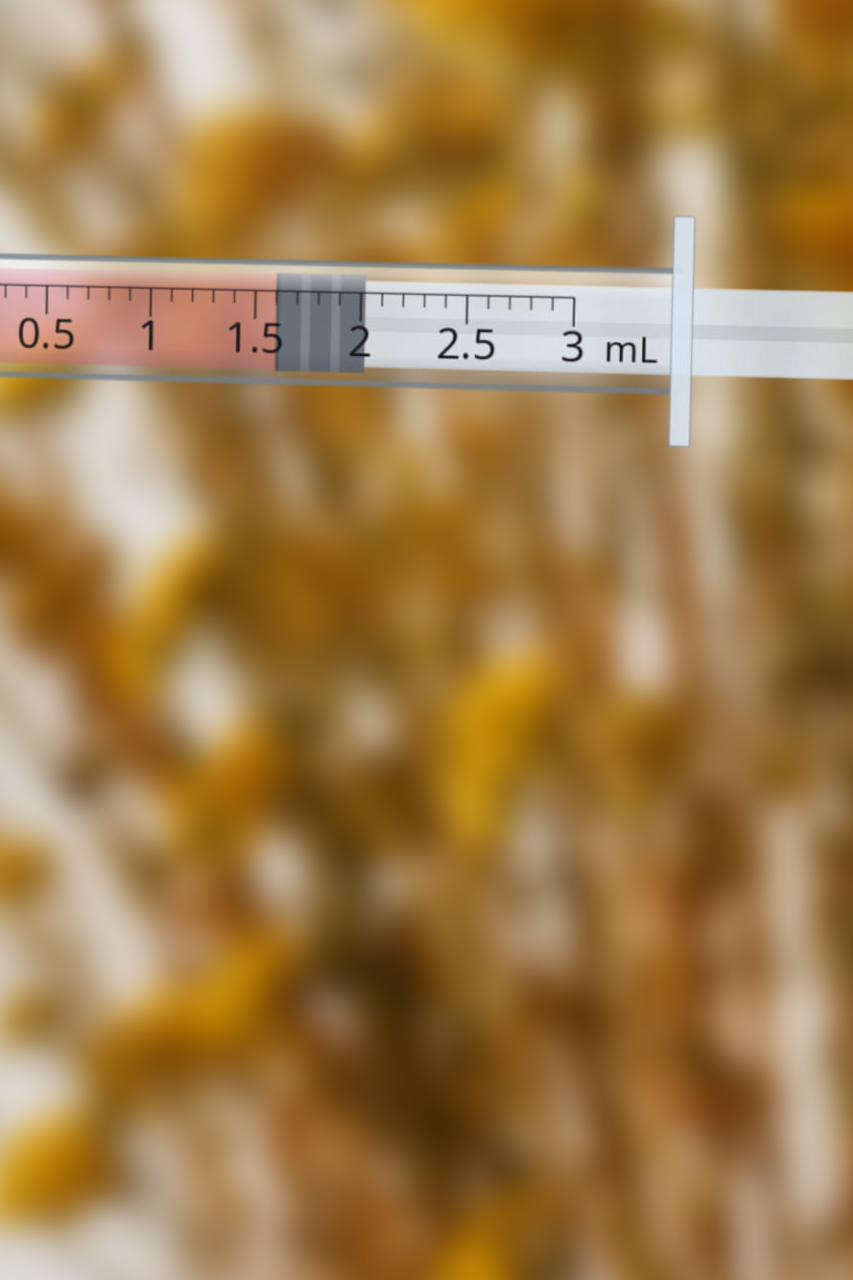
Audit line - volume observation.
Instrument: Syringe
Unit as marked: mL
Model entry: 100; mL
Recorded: 1.6; mL
